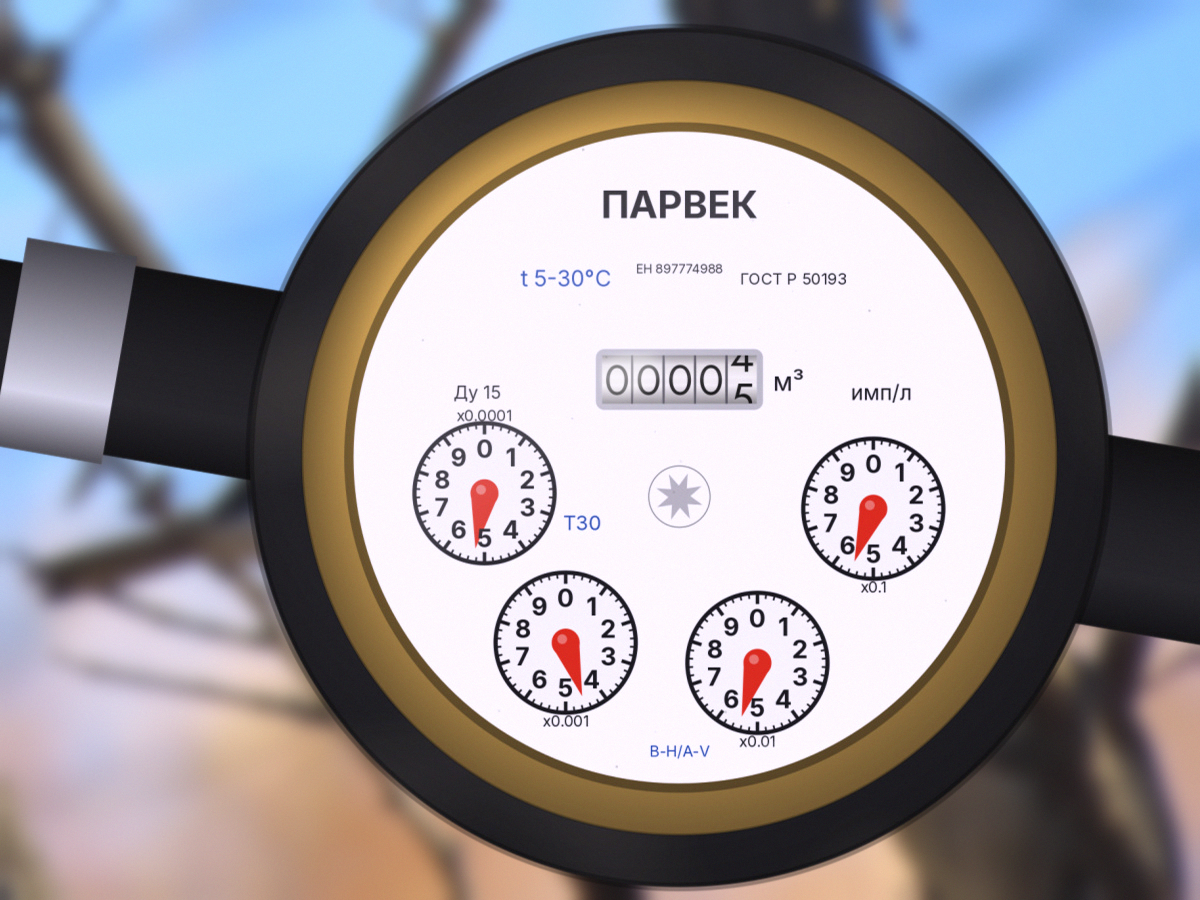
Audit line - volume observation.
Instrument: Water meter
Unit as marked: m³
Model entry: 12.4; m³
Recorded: 4.5545; m³
